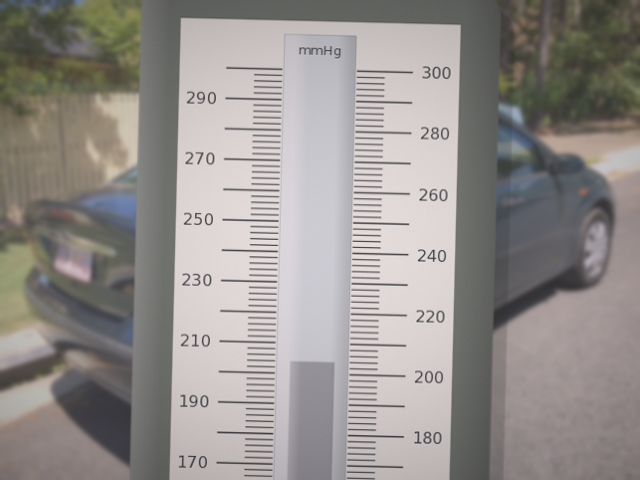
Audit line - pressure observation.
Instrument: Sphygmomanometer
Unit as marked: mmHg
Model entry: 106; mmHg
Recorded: 204; mmHg
